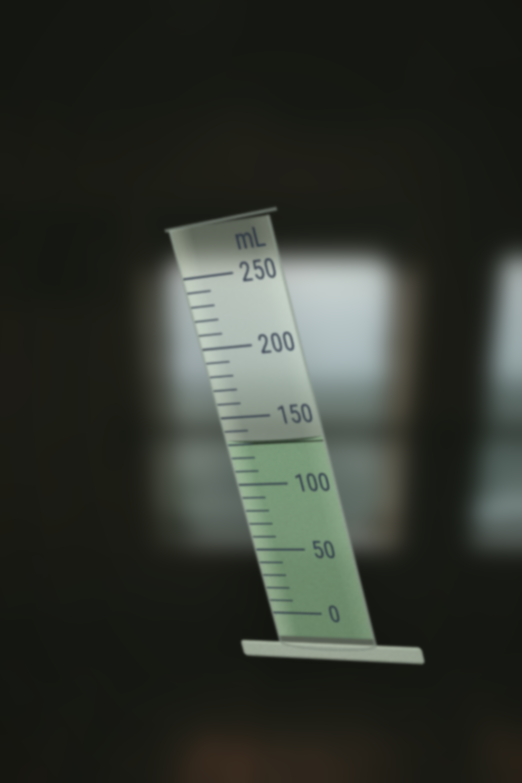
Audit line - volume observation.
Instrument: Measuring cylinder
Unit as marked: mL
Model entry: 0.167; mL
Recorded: 130; mL
